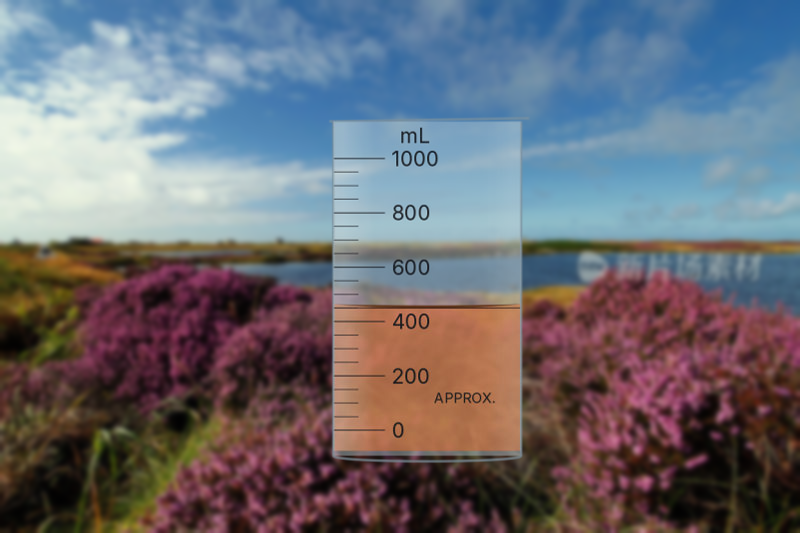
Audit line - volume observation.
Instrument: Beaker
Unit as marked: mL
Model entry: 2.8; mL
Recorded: 450; mL
